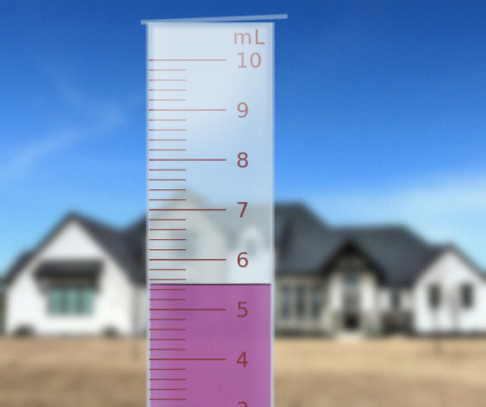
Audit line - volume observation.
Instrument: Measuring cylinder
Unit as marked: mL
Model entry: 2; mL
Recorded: 5.5; mL
